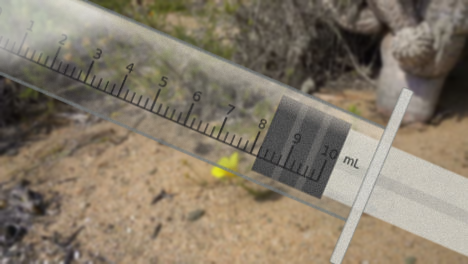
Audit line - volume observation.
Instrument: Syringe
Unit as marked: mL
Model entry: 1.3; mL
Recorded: 8.2; mL
